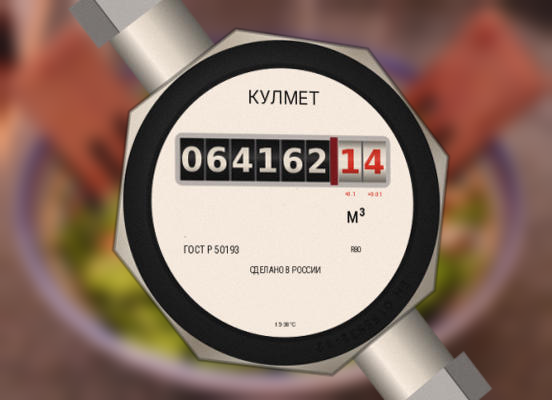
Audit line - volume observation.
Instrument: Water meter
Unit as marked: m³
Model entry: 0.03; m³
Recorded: 64162.14; m³
